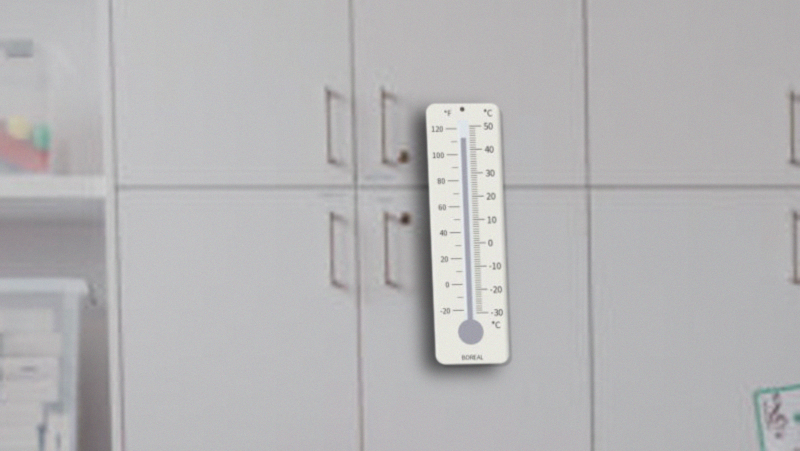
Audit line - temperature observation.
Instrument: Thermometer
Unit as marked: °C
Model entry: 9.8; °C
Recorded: 45; °C
